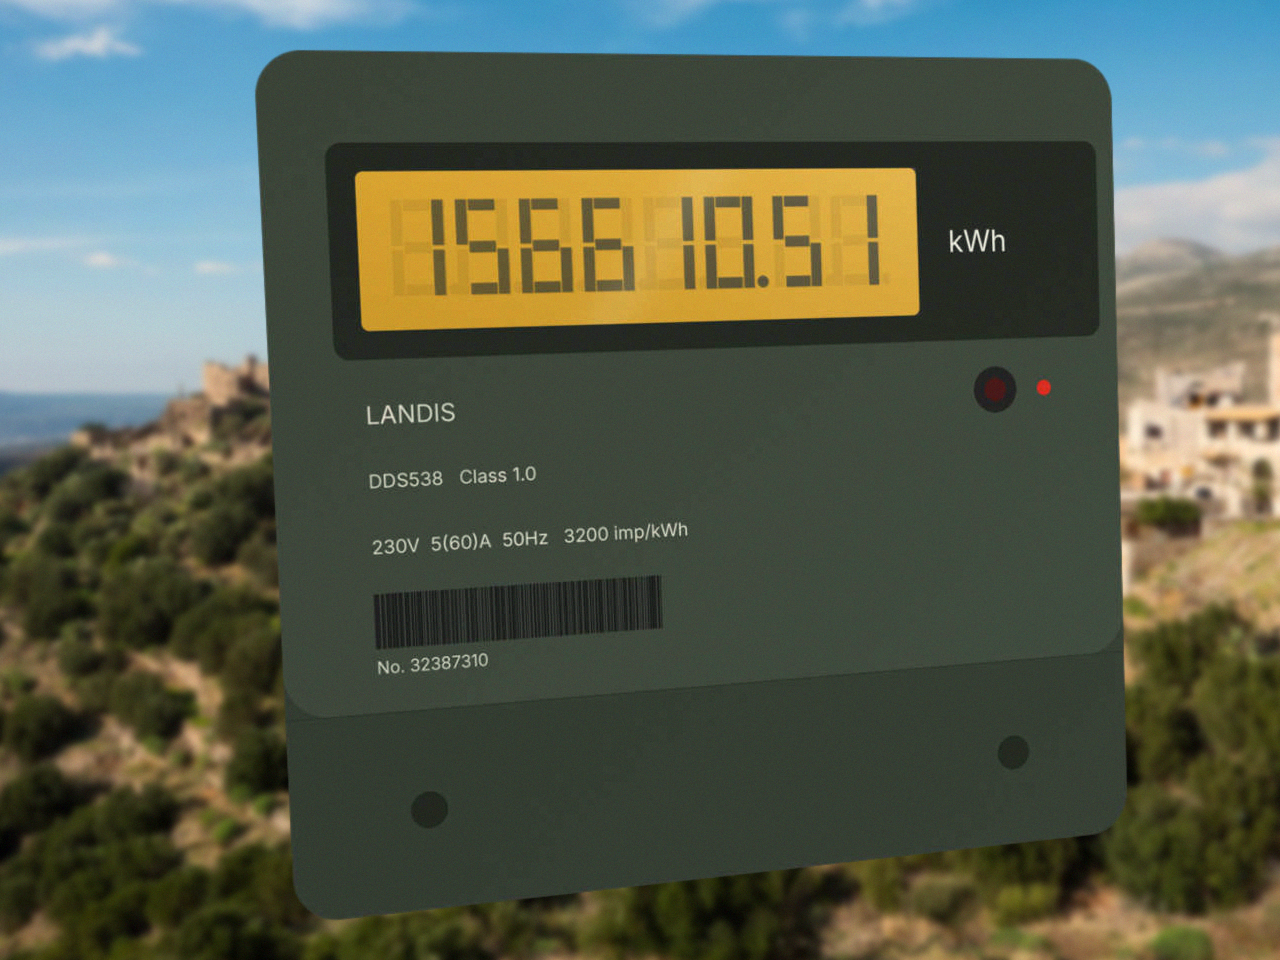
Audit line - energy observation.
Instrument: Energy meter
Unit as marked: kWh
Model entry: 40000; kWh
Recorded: 156610.51; kWh
